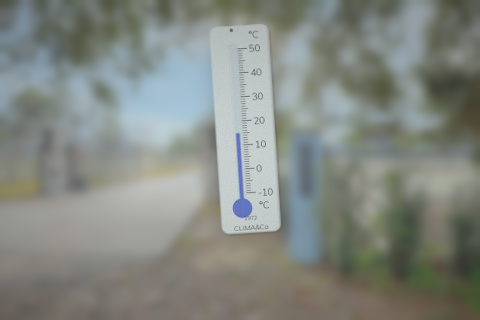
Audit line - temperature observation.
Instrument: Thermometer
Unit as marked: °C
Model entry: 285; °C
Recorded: 15; °C
